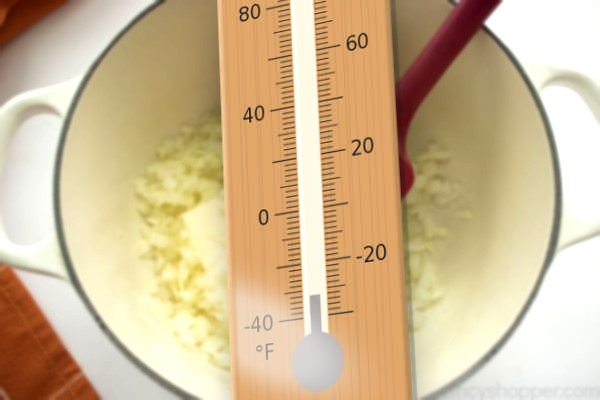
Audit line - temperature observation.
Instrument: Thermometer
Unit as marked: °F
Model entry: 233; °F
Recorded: -32; °F
